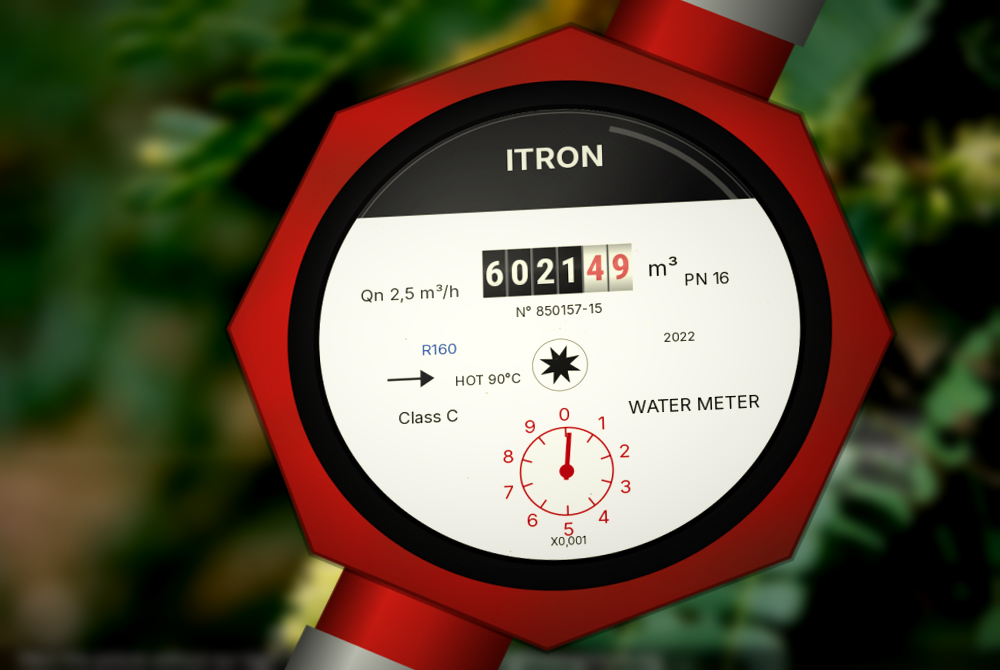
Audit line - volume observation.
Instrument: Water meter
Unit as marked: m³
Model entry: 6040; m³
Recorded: 6021.490; m³
